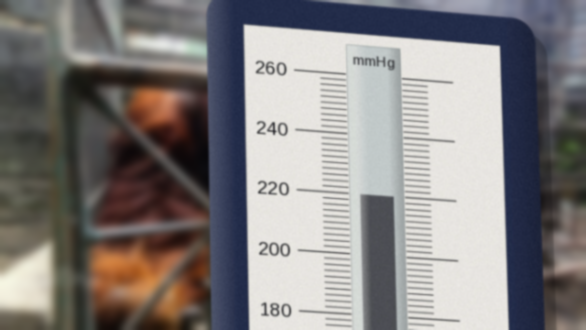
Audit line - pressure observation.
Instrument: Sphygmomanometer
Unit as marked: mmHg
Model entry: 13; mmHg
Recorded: 220; mmHg
